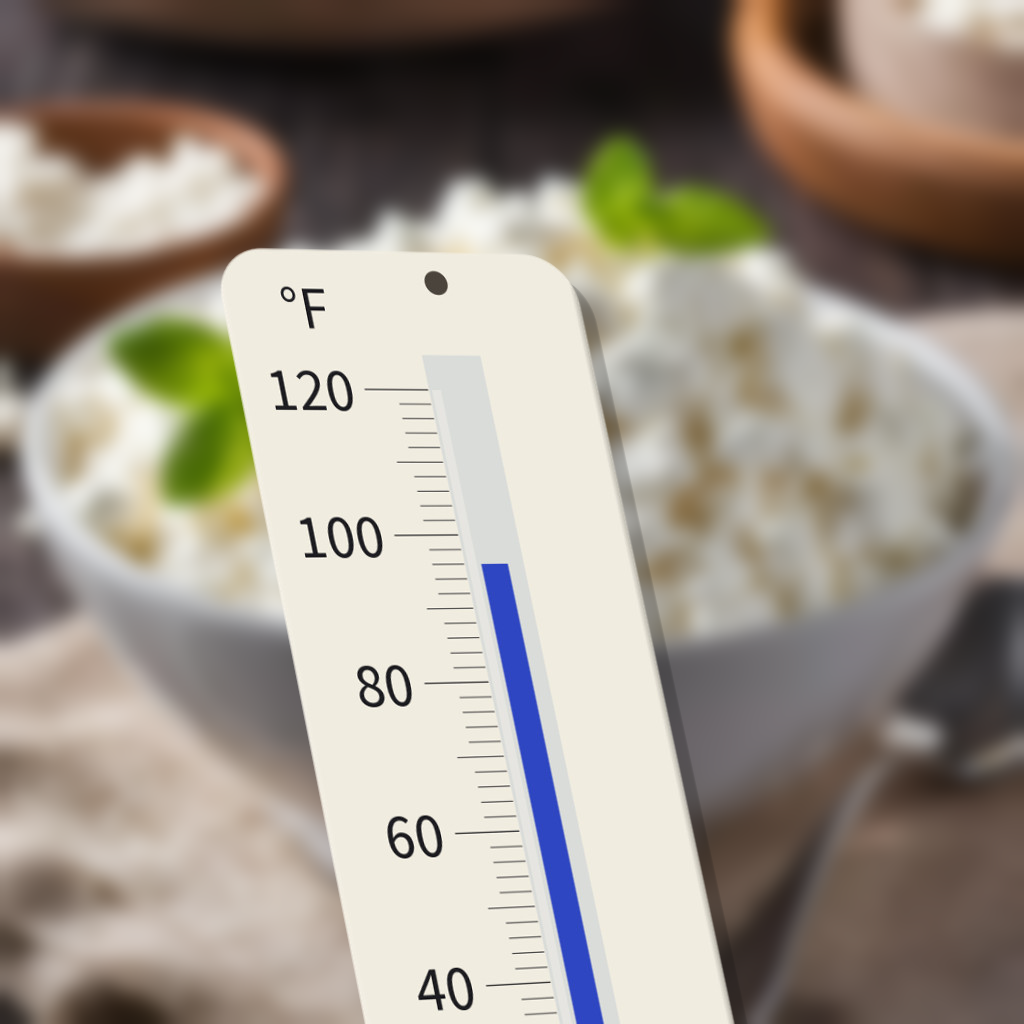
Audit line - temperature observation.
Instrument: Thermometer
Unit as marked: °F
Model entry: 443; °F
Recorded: 96; °F
